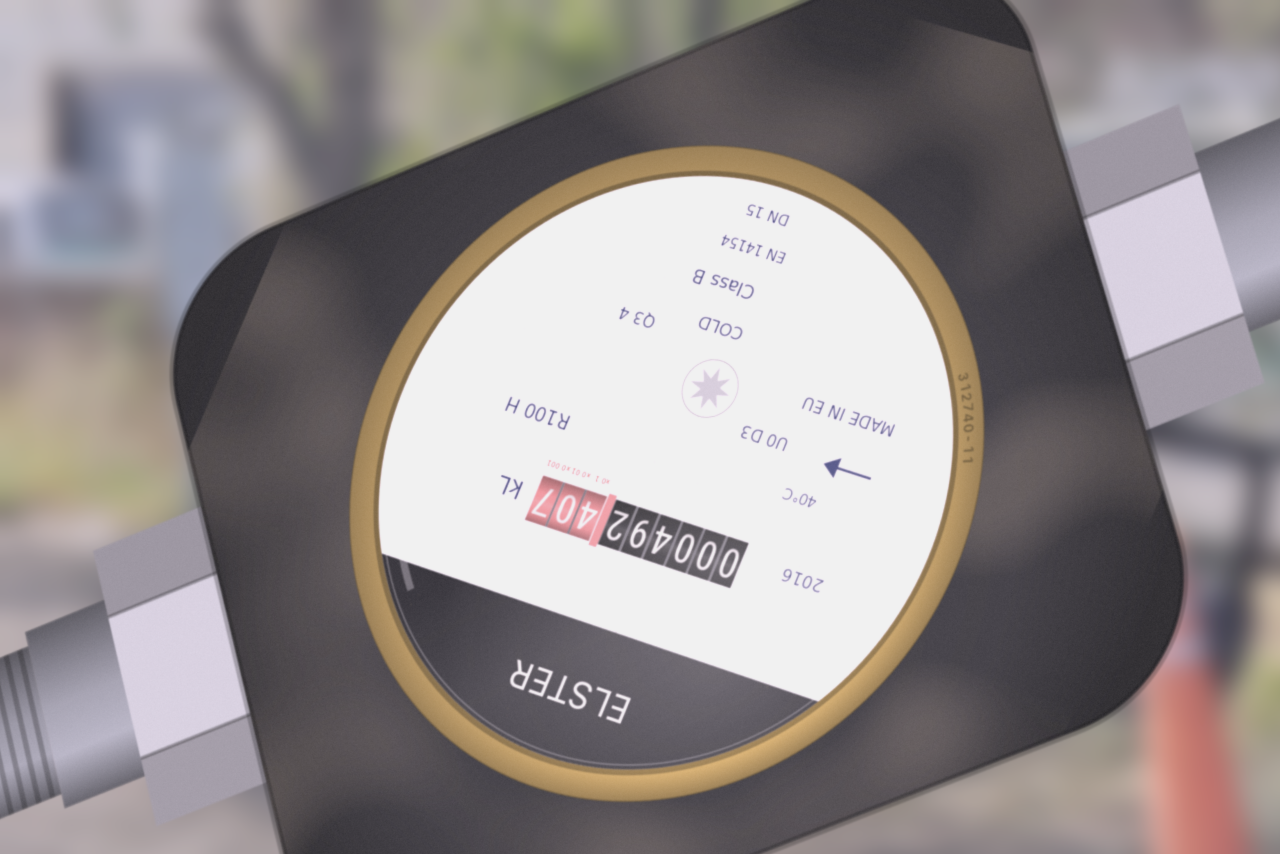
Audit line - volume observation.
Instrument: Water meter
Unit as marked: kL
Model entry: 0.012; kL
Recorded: 492.407; kL
